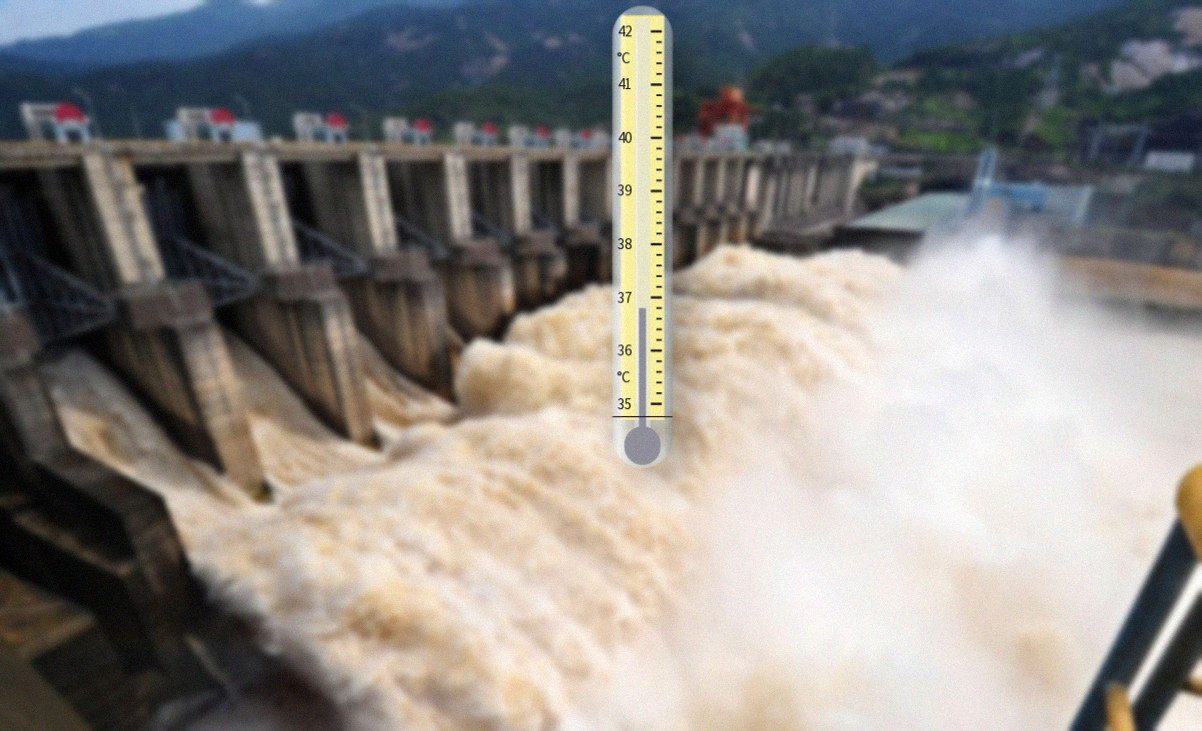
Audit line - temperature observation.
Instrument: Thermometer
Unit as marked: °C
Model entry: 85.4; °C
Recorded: 36.8; °C
